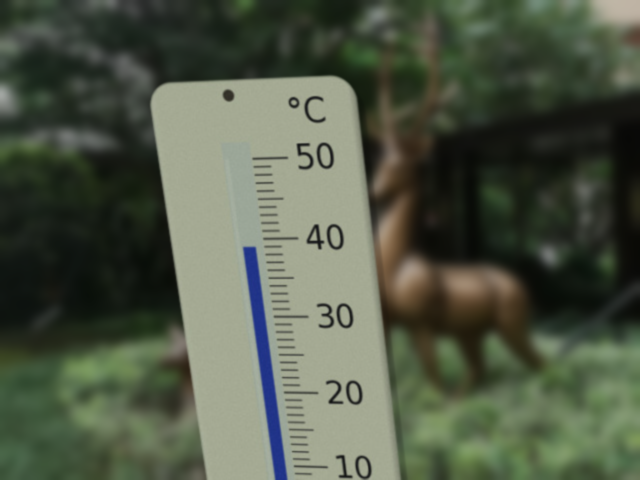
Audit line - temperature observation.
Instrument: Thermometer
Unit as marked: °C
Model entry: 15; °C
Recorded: 39; °C
